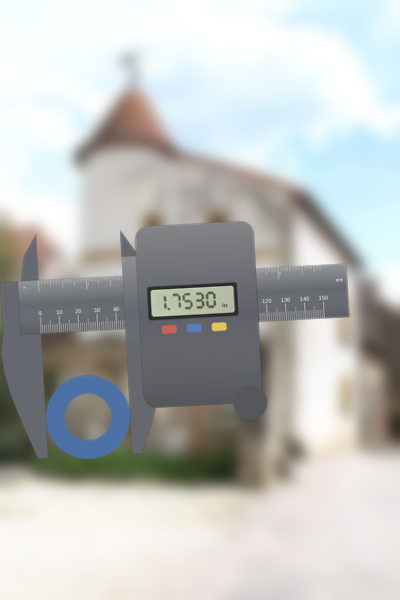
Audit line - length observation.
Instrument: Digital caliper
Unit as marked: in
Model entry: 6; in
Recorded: 1.7530; in
